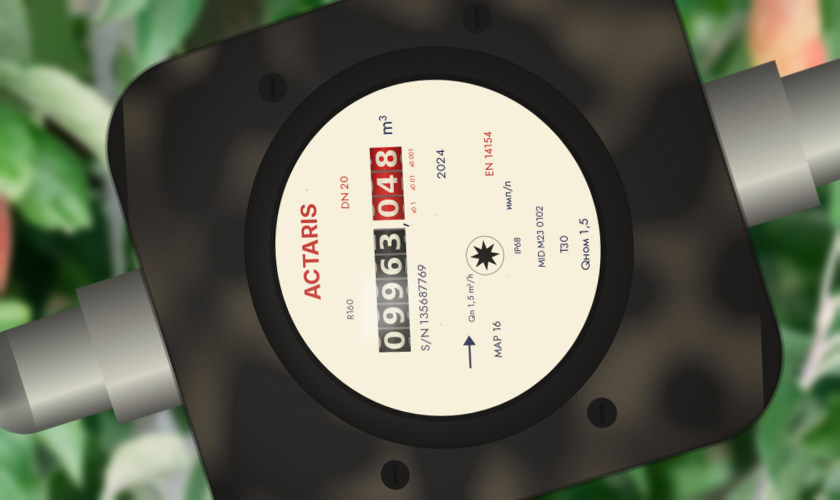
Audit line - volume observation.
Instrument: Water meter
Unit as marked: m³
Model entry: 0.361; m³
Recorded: 9963.048; m³
